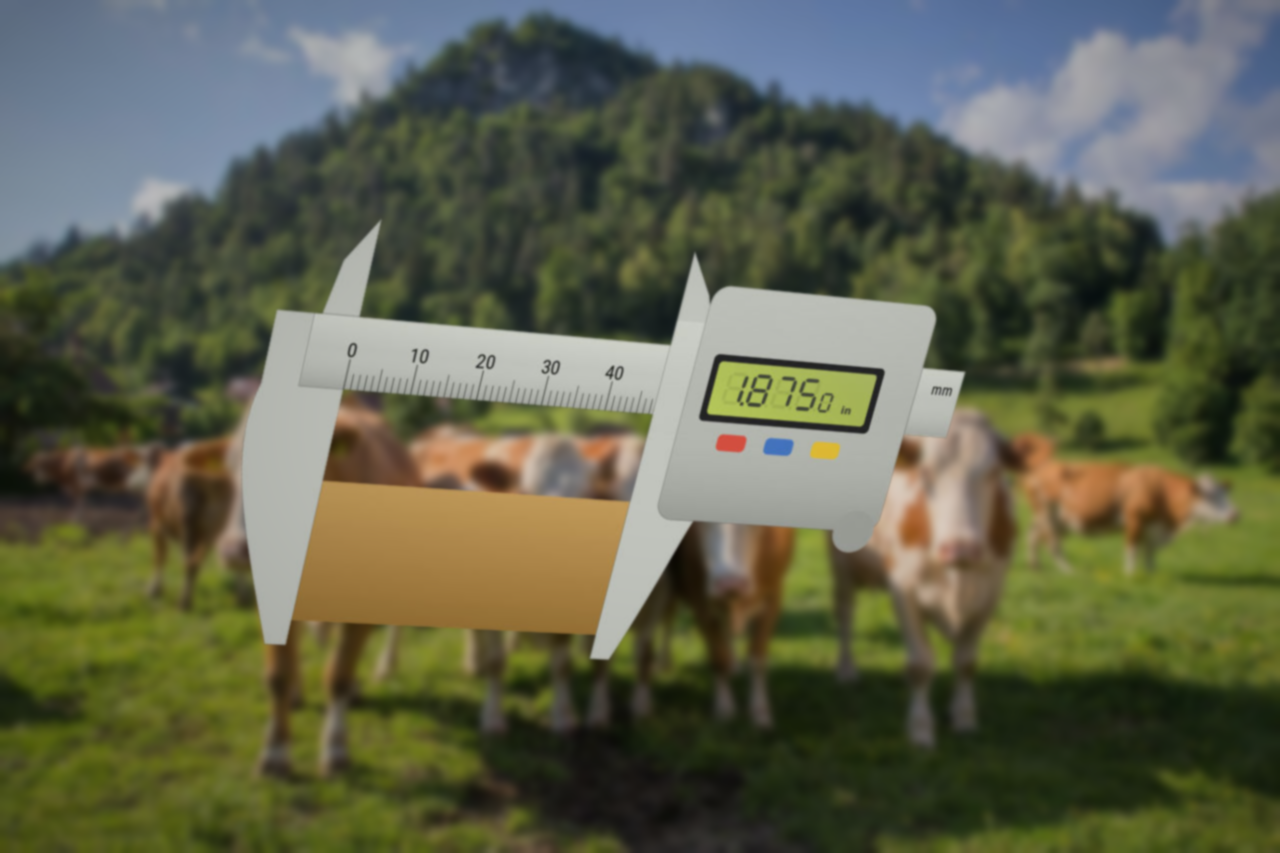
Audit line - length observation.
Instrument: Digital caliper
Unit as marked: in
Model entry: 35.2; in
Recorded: 1.8750; in
